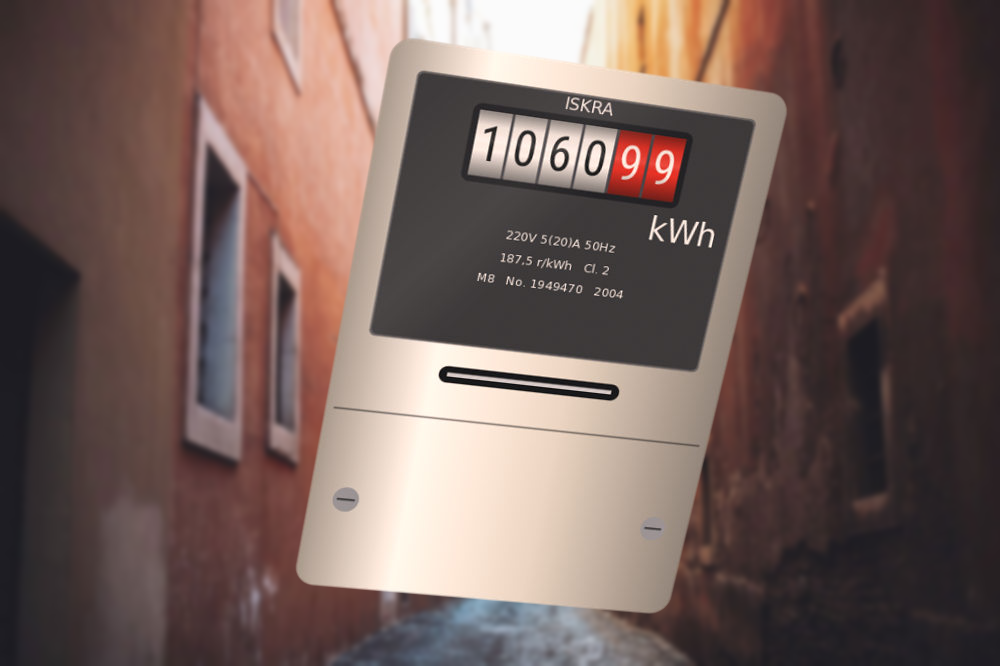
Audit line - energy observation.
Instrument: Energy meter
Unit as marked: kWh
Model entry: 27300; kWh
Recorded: 1060.99; kWh
